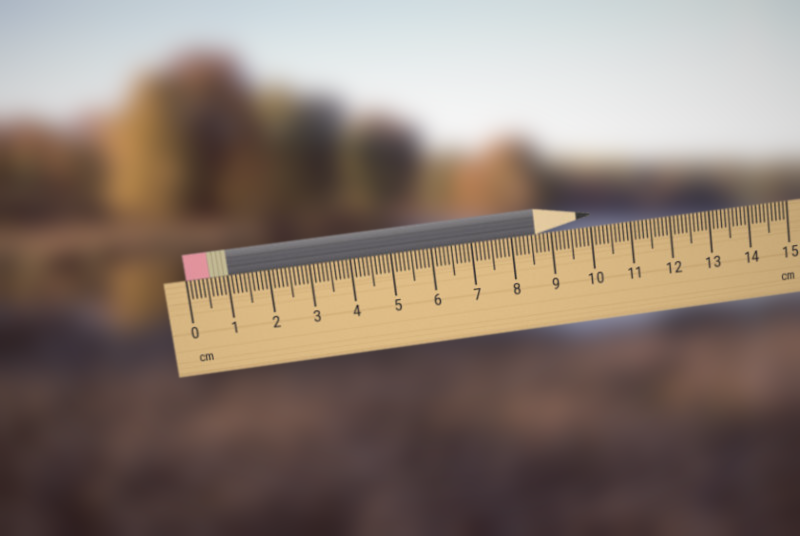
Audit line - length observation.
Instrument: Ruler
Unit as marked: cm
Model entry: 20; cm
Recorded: 10; cm
